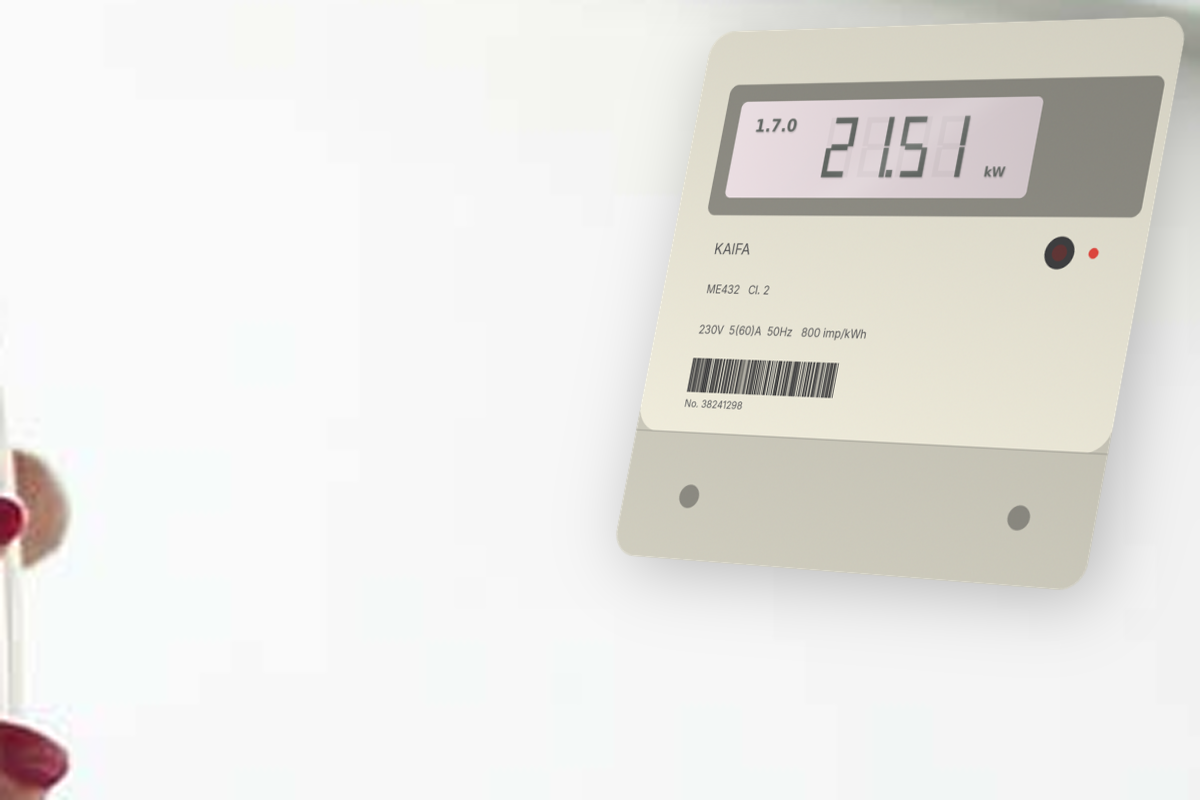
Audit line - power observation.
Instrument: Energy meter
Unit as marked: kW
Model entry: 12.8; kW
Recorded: 21.51; kW
